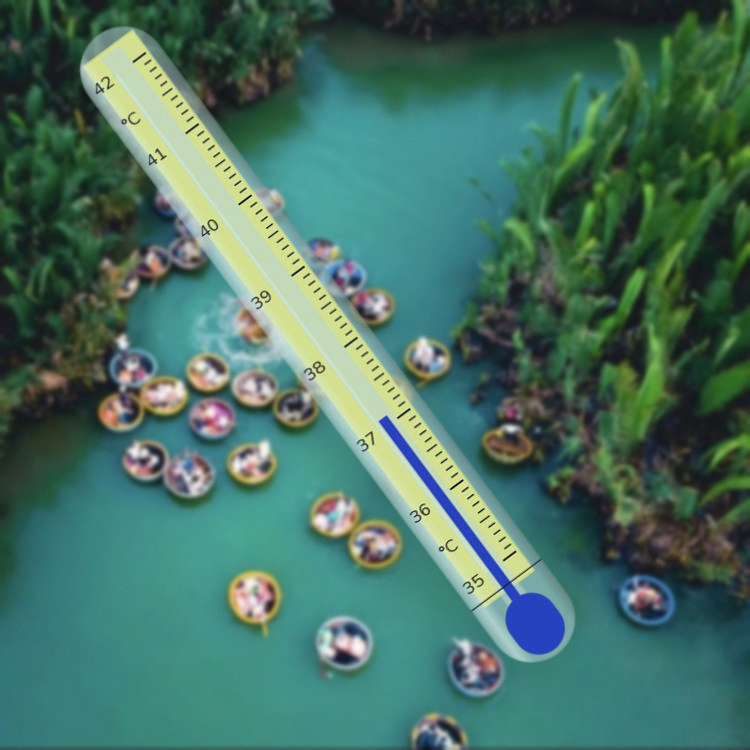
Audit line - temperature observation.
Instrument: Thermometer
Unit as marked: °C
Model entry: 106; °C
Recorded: 37.1; °C
